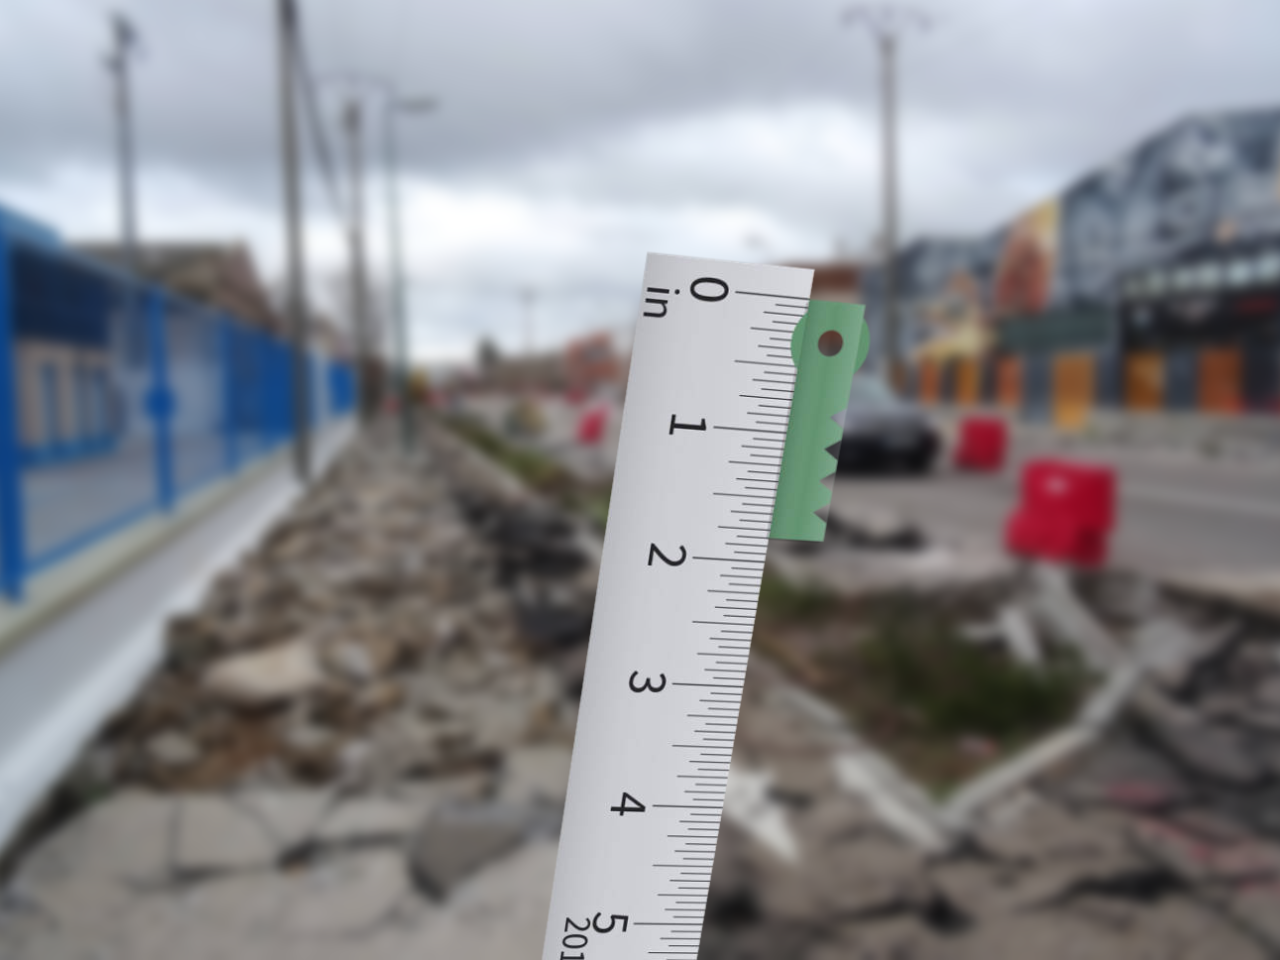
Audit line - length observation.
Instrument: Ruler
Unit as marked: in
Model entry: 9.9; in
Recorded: 1.8125; in
